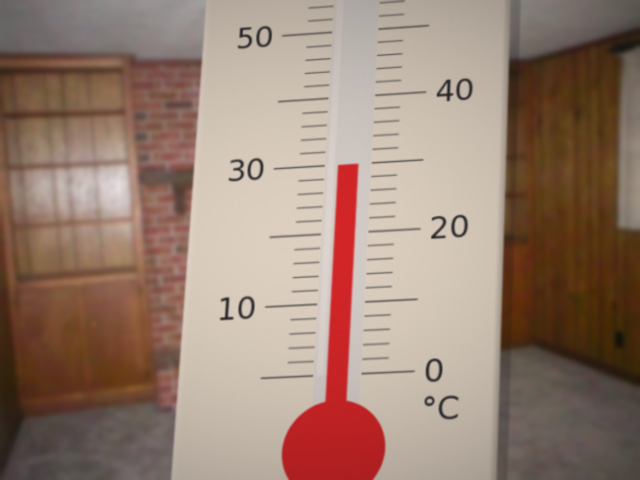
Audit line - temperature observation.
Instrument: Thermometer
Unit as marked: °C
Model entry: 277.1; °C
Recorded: 30; °C
